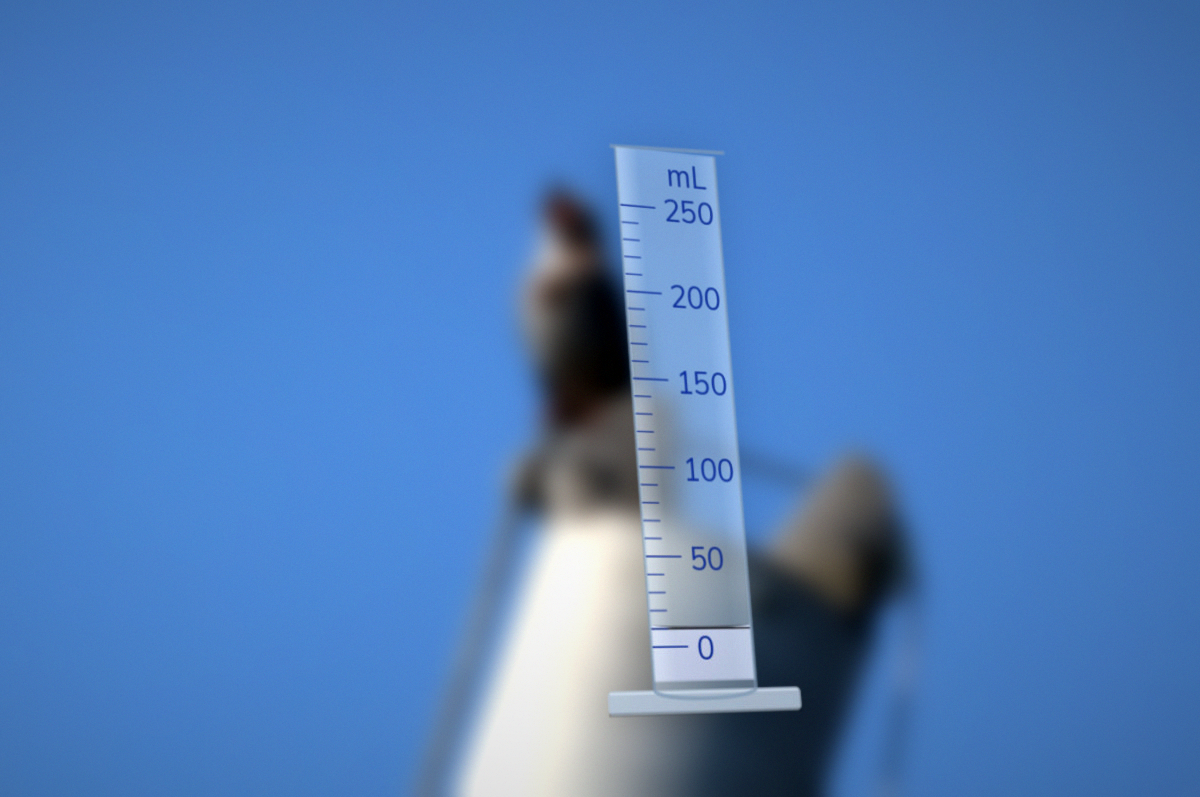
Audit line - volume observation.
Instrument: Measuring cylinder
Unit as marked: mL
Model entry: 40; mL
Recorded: 10; mL
